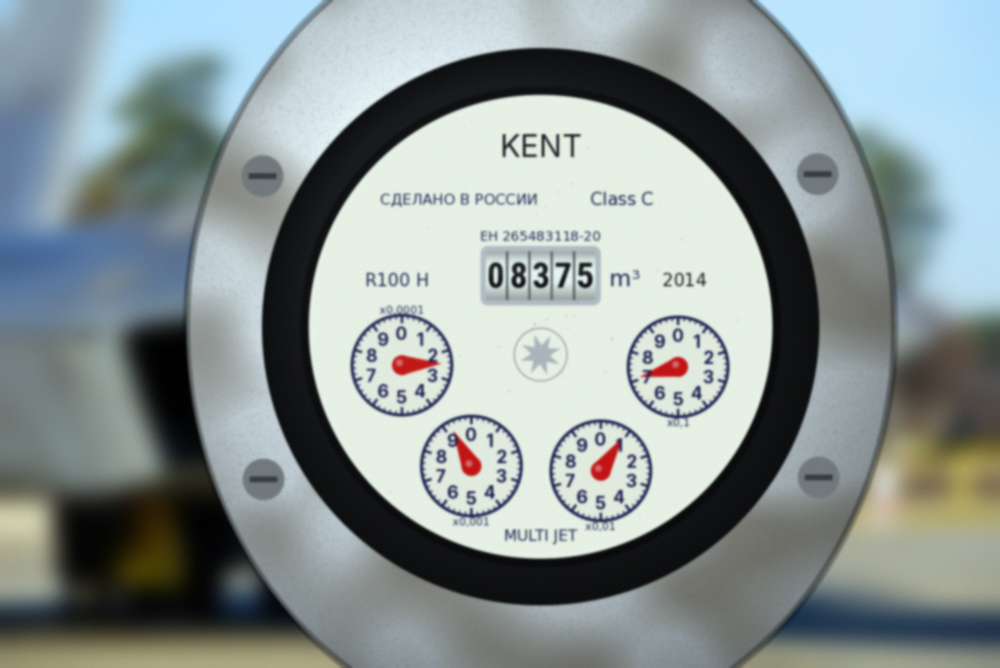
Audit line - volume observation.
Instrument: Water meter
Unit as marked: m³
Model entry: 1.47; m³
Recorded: 8375.7092; m³
